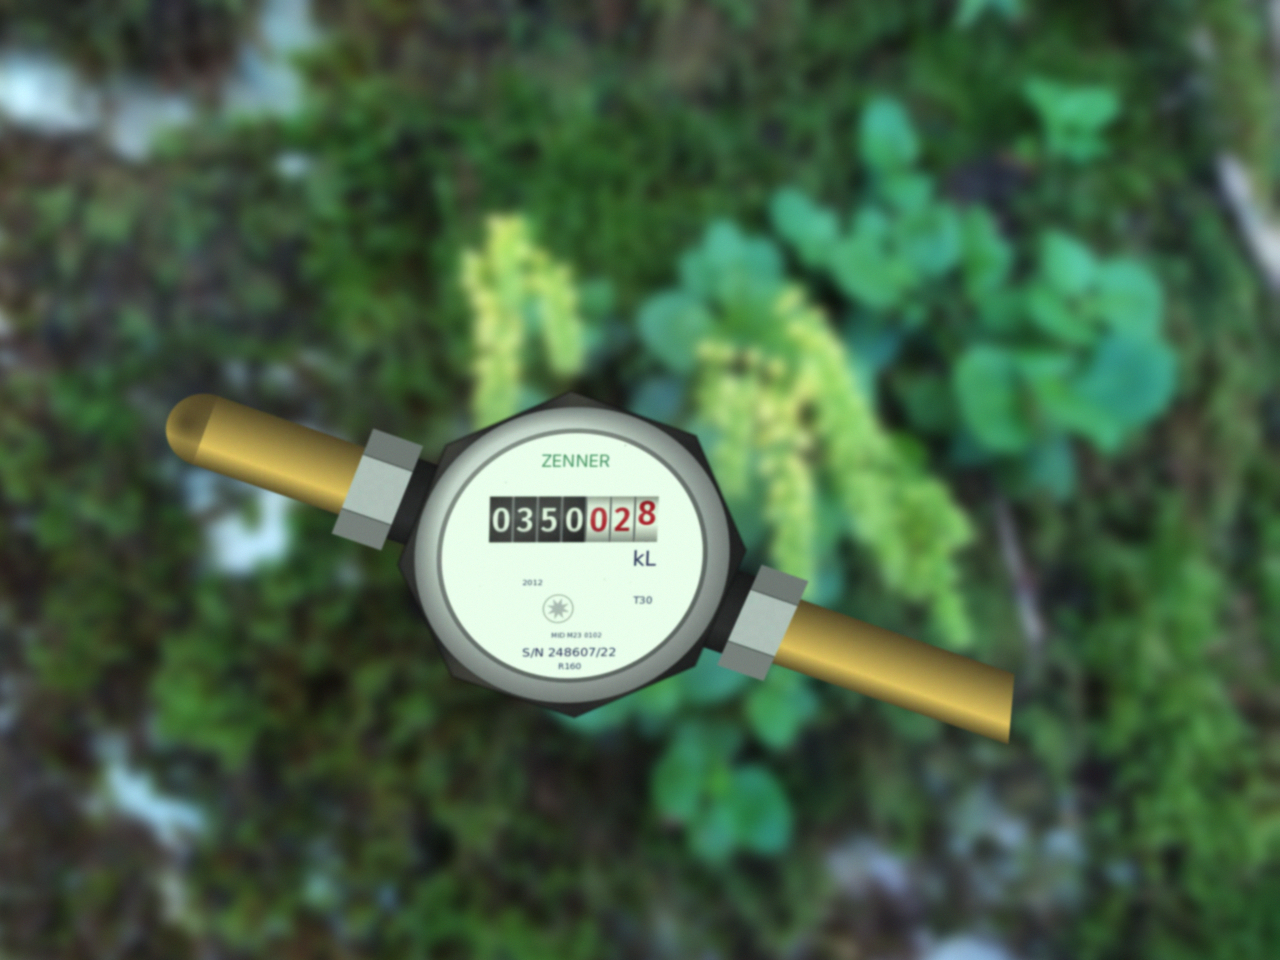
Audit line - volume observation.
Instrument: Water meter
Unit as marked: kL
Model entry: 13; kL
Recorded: 350.028; kL
